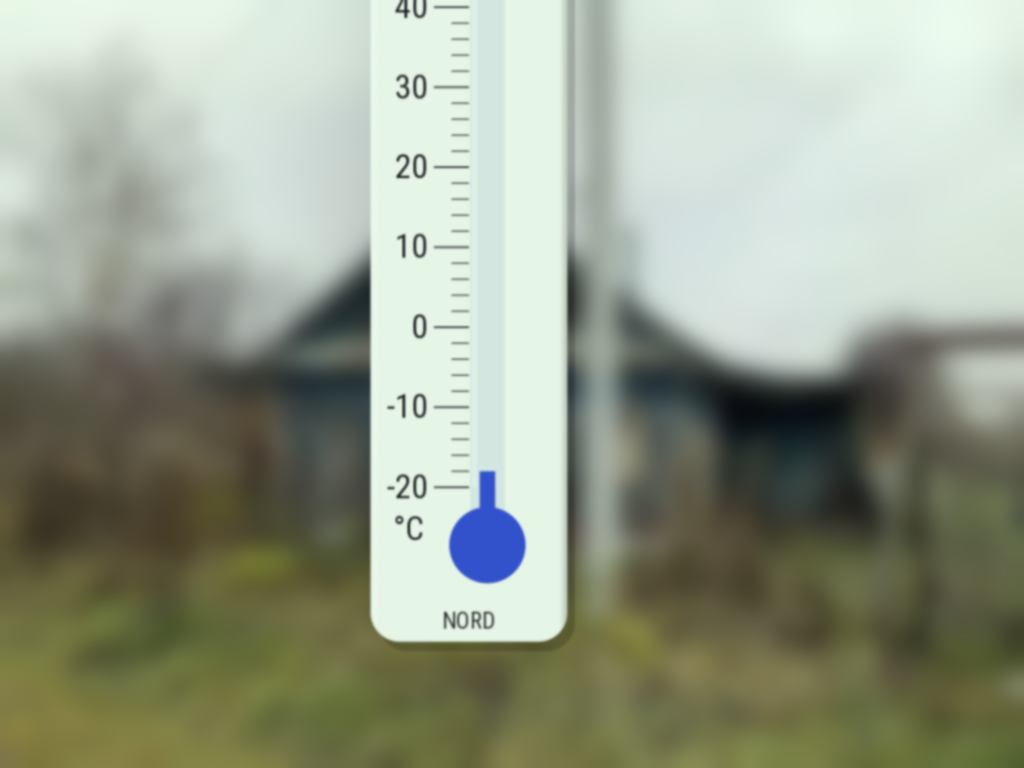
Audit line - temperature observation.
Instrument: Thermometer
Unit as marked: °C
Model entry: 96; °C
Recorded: -18; °C
